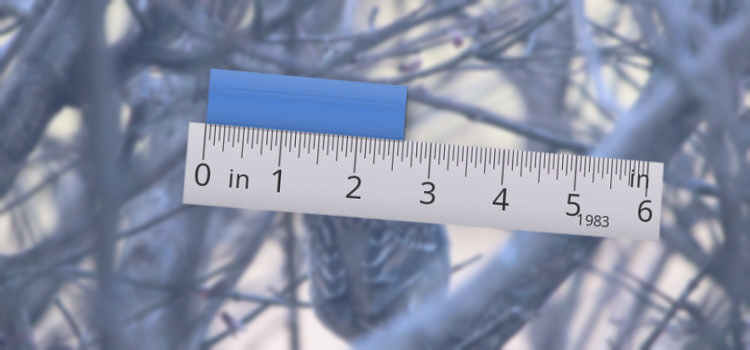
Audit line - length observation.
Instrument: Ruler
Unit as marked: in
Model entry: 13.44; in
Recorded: 2.625; in
